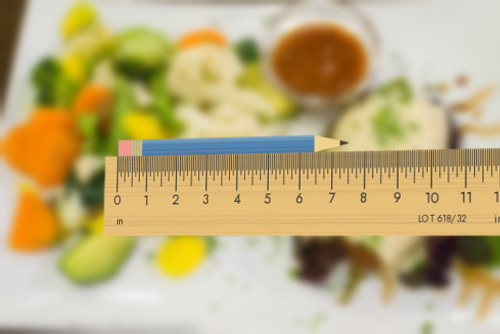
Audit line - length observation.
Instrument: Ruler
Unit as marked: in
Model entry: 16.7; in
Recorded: 7.5; in
